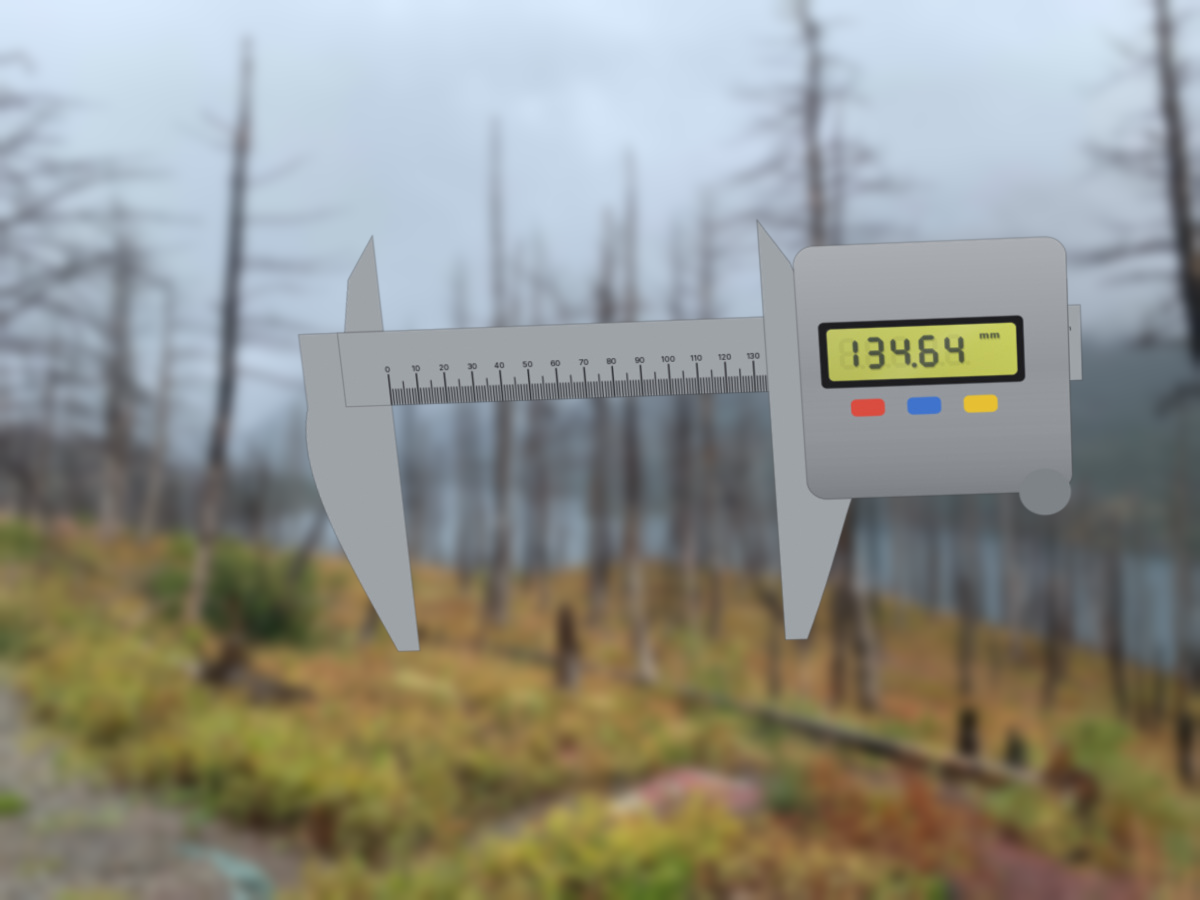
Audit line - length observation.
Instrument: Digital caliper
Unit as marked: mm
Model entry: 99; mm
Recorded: 134.64; mm
